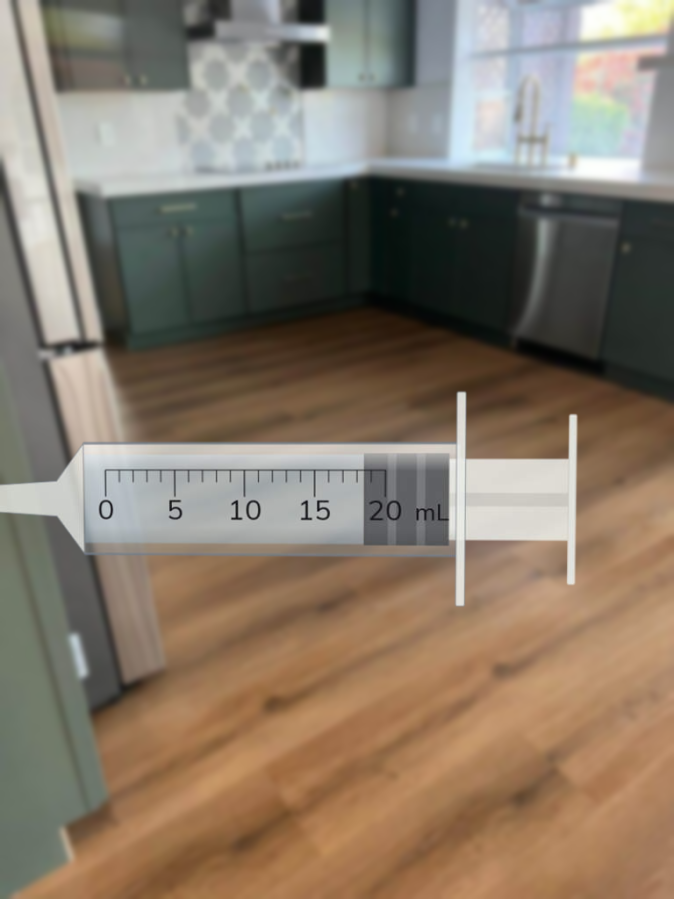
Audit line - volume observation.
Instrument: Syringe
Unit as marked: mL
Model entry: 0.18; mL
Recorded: 18.5; mL
